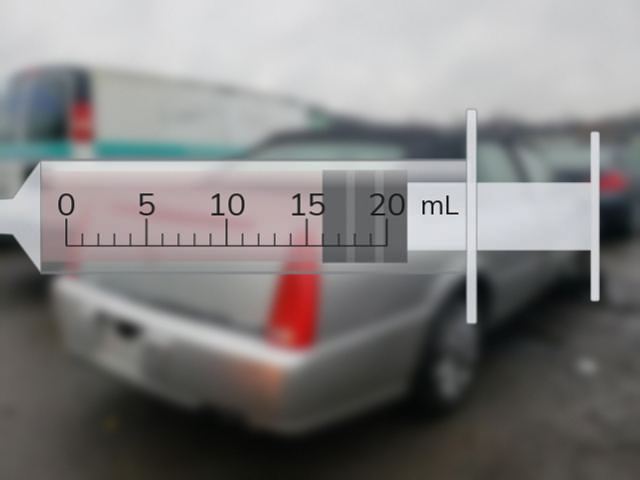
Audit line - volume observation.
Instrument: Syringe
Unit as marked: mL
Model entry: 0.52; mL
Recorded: 16; mL
